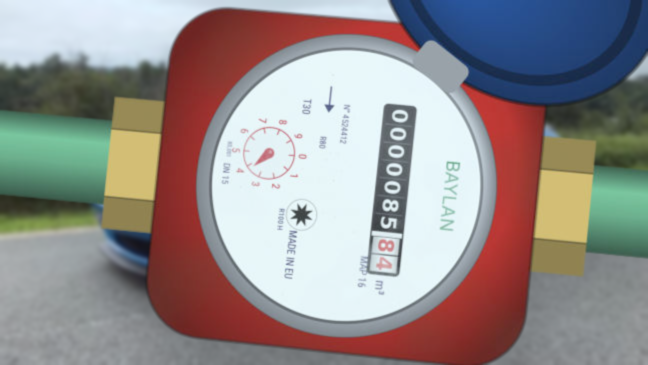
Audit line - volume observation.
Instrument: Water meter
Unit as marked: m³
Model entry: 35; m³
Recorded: 85.843; m³
